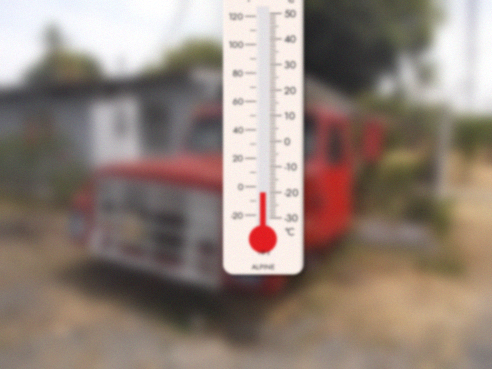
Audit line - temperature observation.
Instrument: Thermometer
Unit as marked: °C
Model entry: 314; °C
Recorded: -20; °C
